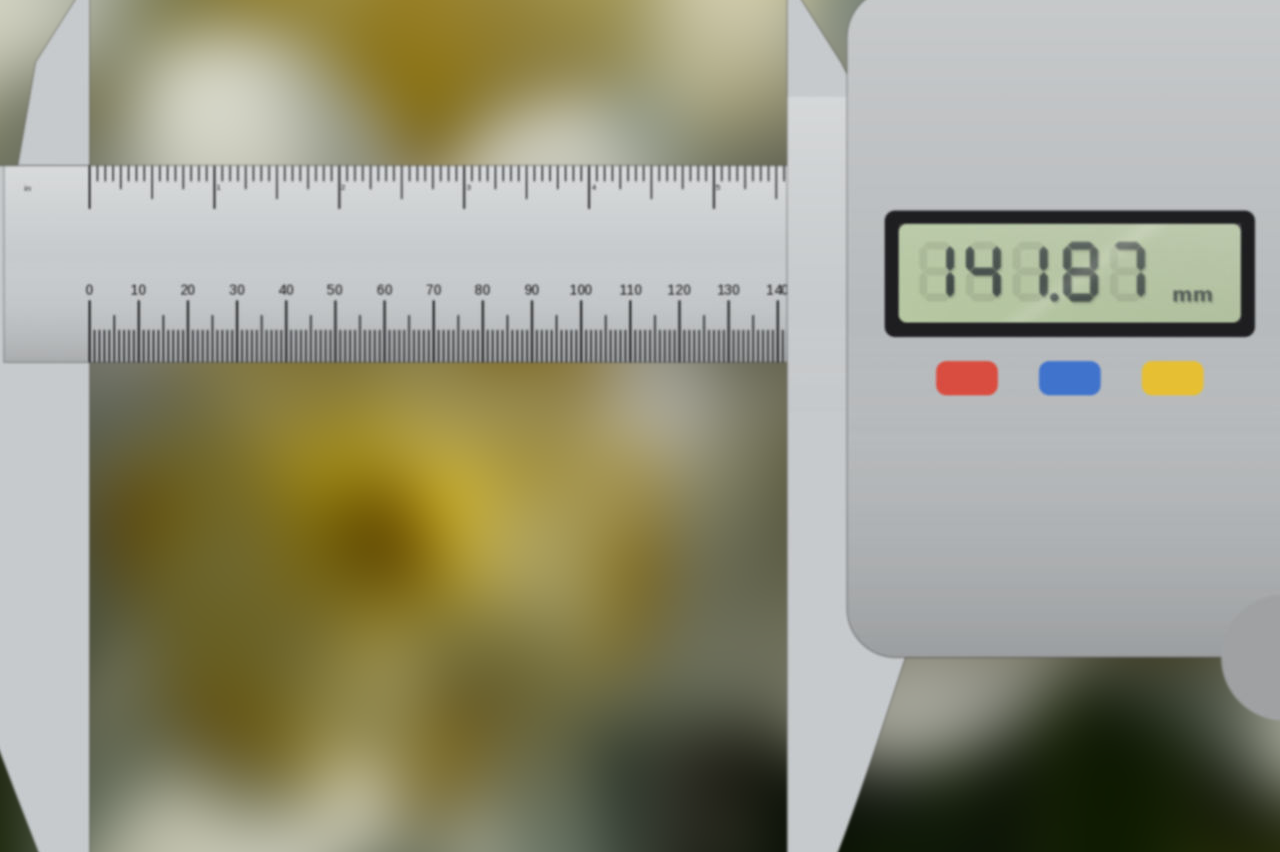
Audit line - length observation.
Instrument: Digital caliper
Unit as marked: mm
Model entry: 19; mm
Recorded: 141.87; mm
